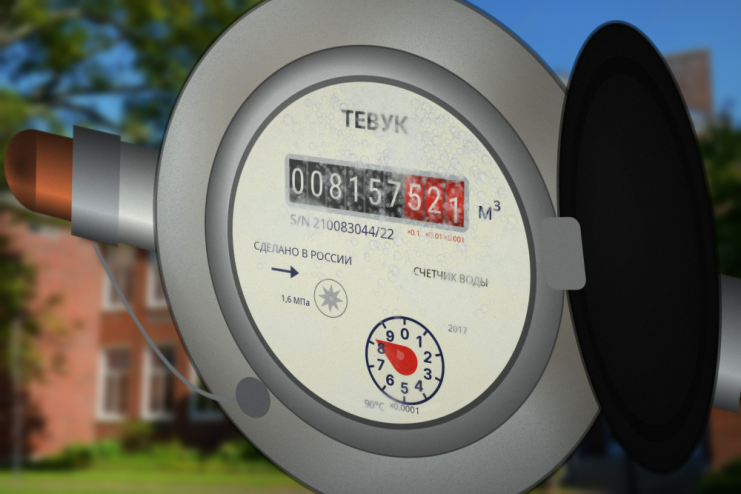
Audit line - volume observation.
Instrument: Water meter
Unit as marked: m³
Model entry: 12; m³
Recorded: 8157.5208; m³
